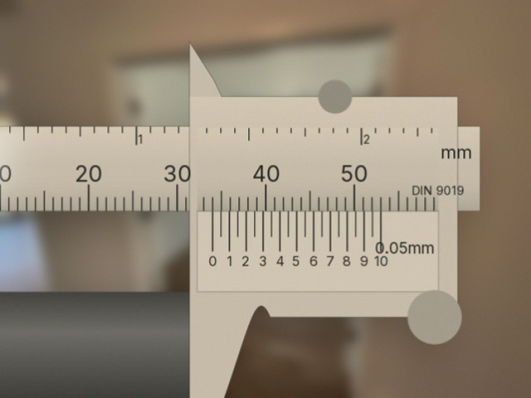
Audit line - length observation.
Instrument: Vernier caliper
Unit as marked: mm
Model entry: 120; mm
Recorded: 34.0; mm
